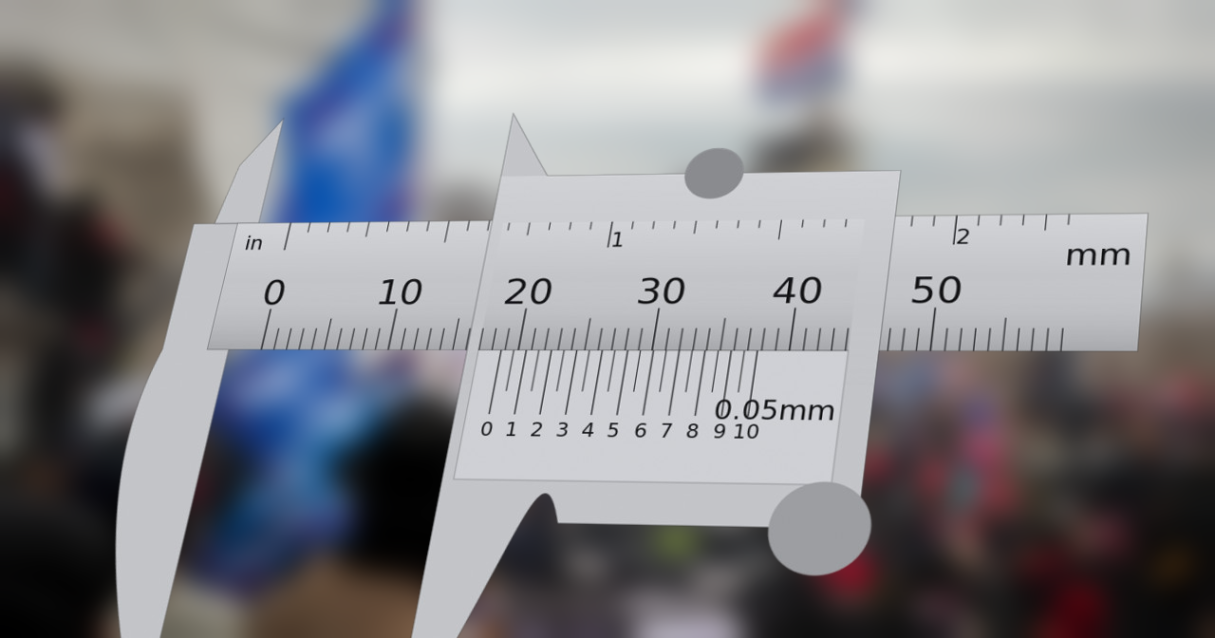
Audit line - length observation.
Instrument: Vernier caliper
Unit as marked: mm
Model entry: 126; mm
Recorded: 18.7; mm
